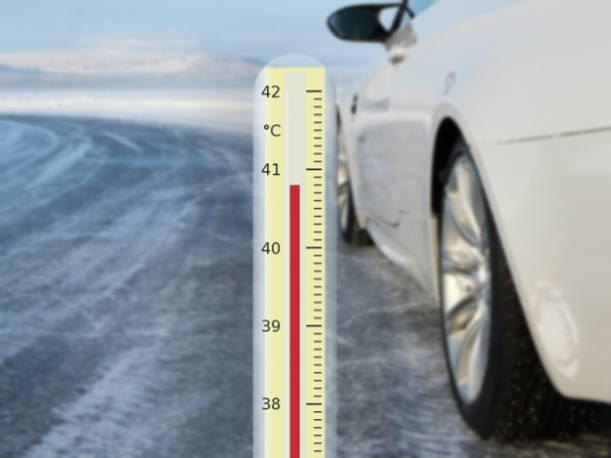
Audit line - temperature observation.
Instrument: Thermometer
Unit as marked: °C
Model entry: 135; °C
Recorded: 40.8; °C
